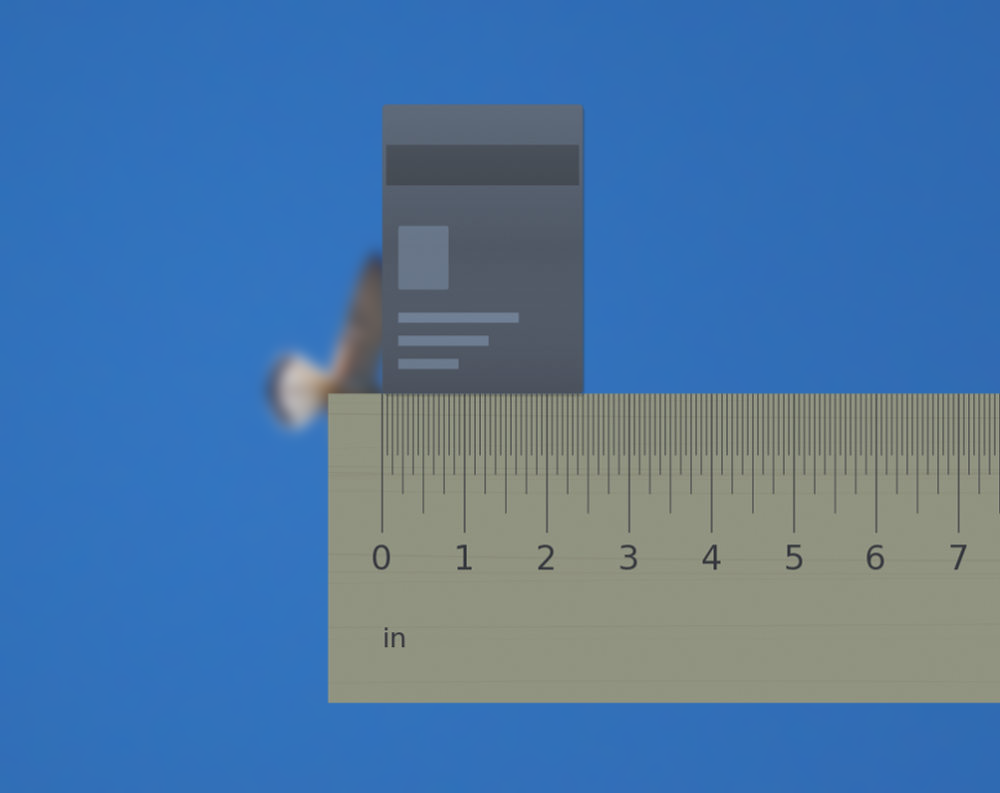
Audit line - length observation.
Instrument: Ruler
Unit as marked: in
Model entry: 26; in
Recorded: 2.4375; in
